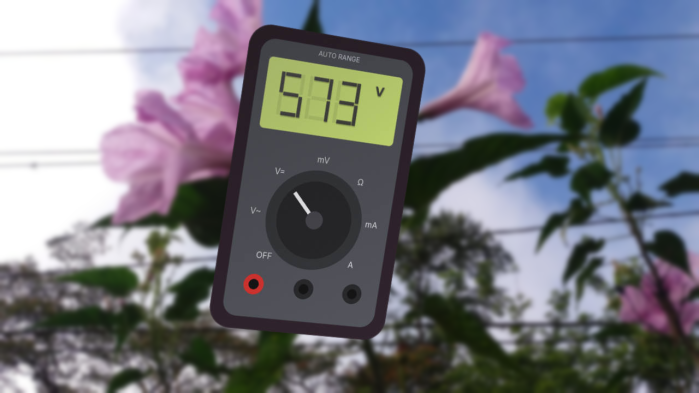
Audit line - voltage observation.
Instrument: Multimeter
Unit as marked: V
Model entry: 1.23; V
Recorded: 573; V
